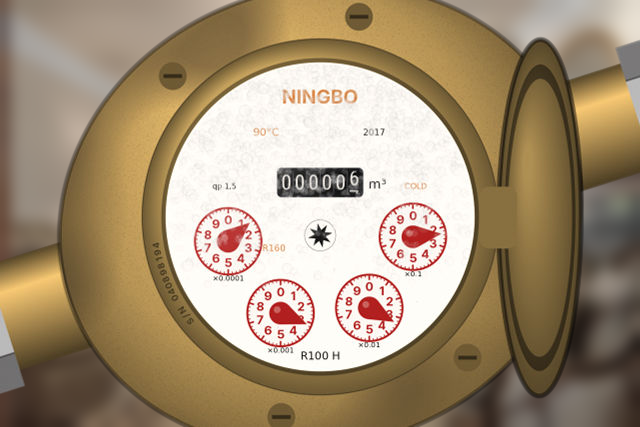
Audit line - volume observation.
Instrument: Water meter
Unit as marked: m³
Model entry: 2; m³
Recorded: 6.2331; m³
